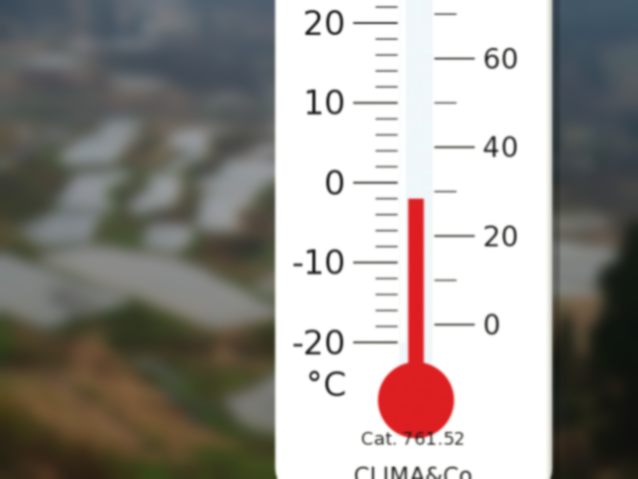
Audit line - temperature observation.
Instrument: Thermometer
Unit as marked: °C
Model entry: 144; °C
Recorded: -2; °C
